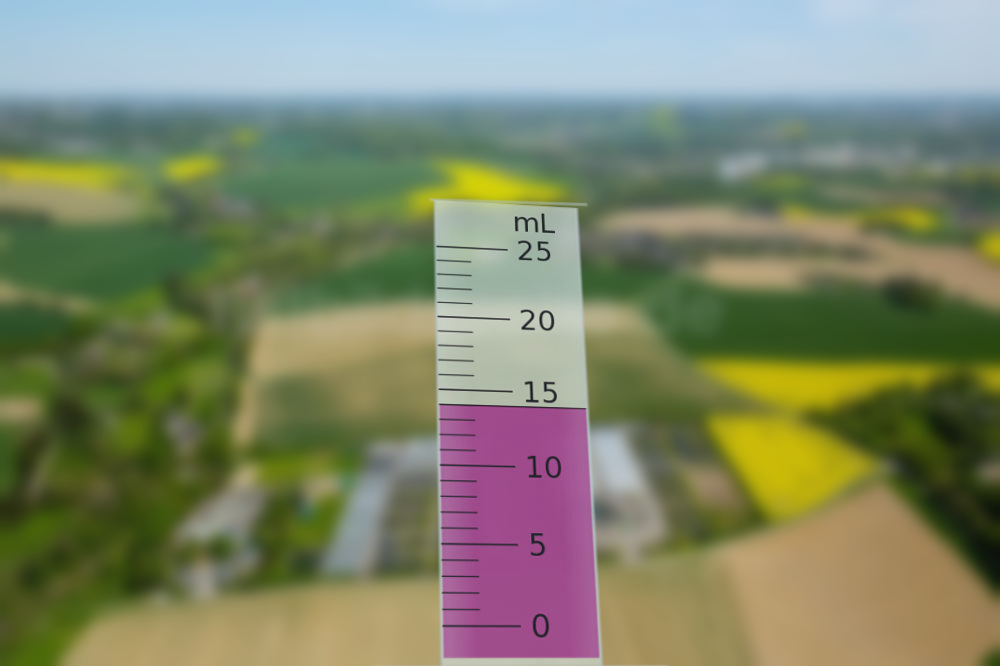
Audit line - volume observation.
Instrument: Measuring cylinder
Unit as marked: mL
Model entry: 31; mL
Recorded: 14; mL
